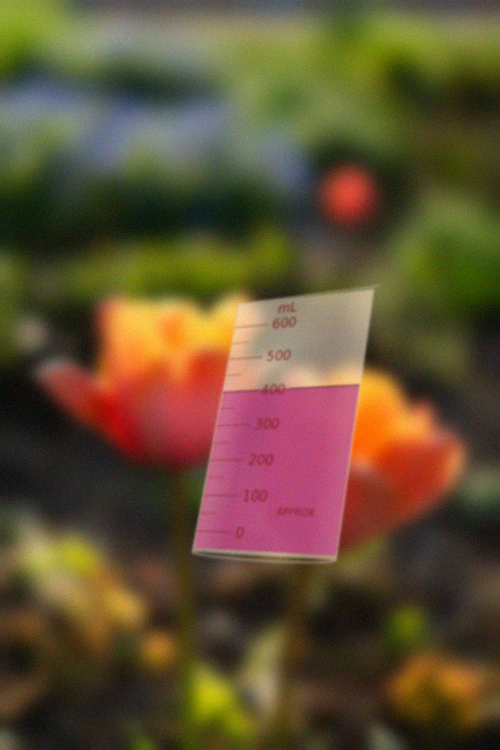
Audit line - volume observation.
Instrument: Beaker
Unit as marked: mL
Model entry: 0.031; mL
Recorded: 400; mL
